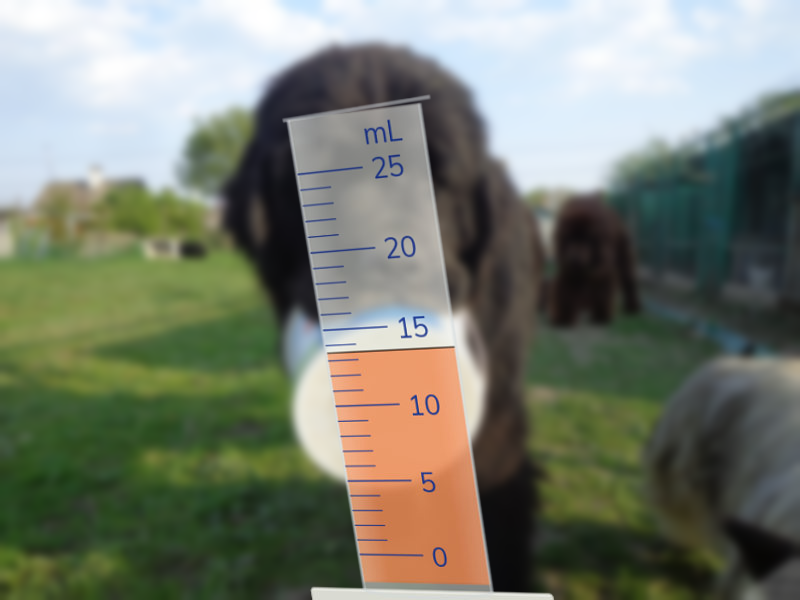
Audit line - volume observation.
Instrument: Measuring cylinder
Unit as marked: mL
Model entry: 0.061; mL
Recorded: 13.5; mL
